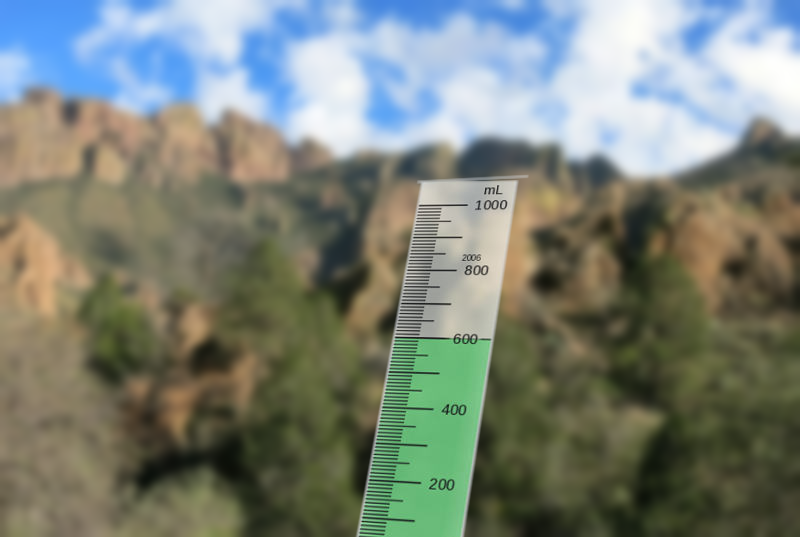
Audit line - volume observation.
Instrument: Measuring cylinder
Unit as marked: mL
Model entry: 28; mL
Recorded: 600; mL
